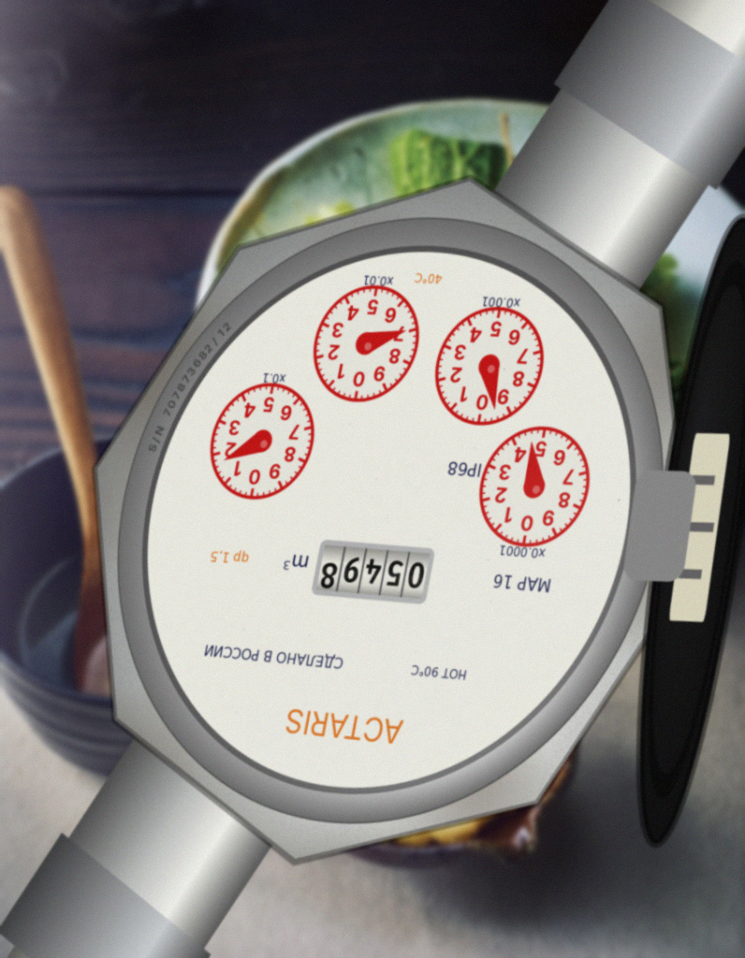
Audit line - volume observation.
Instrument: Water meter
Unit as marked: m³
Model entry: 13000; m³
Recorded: 5498.1694; m³
